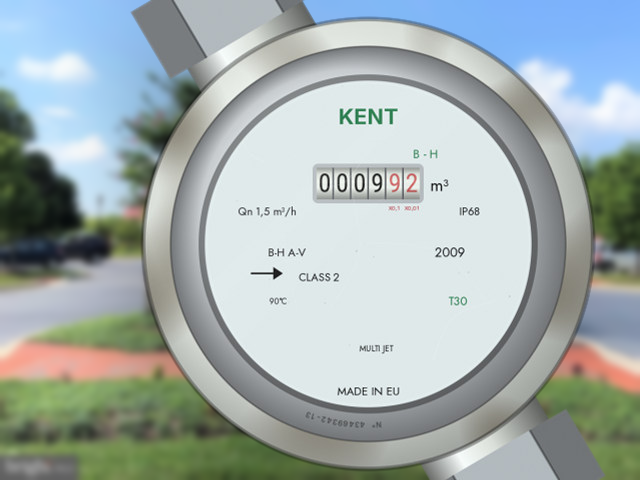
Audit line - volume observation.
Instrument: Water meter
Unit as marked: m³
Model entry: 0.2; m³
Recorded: 9.92; m³
